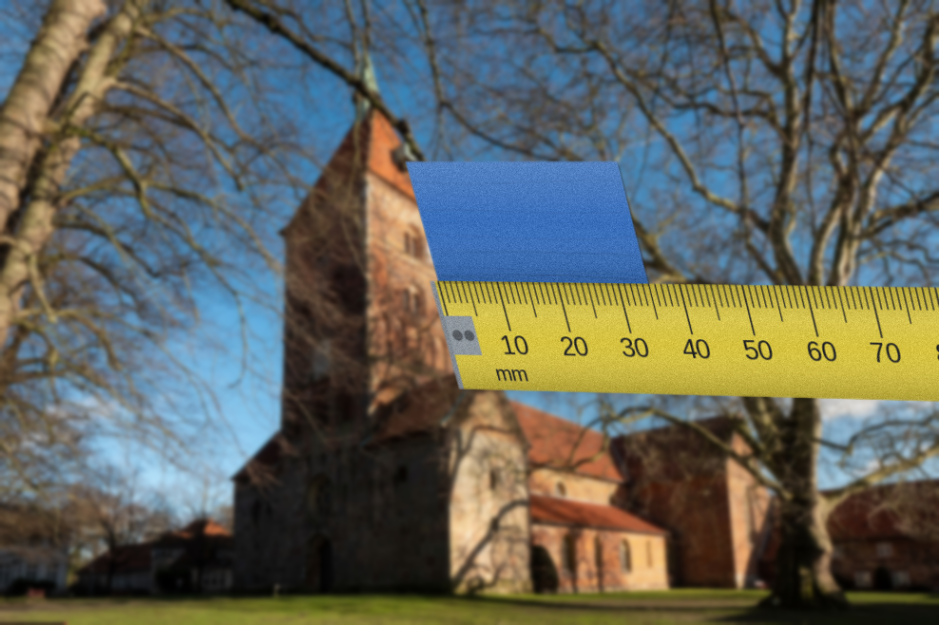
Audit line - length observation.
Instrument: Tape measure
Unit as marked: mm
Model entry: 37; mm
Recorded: 35; mm
